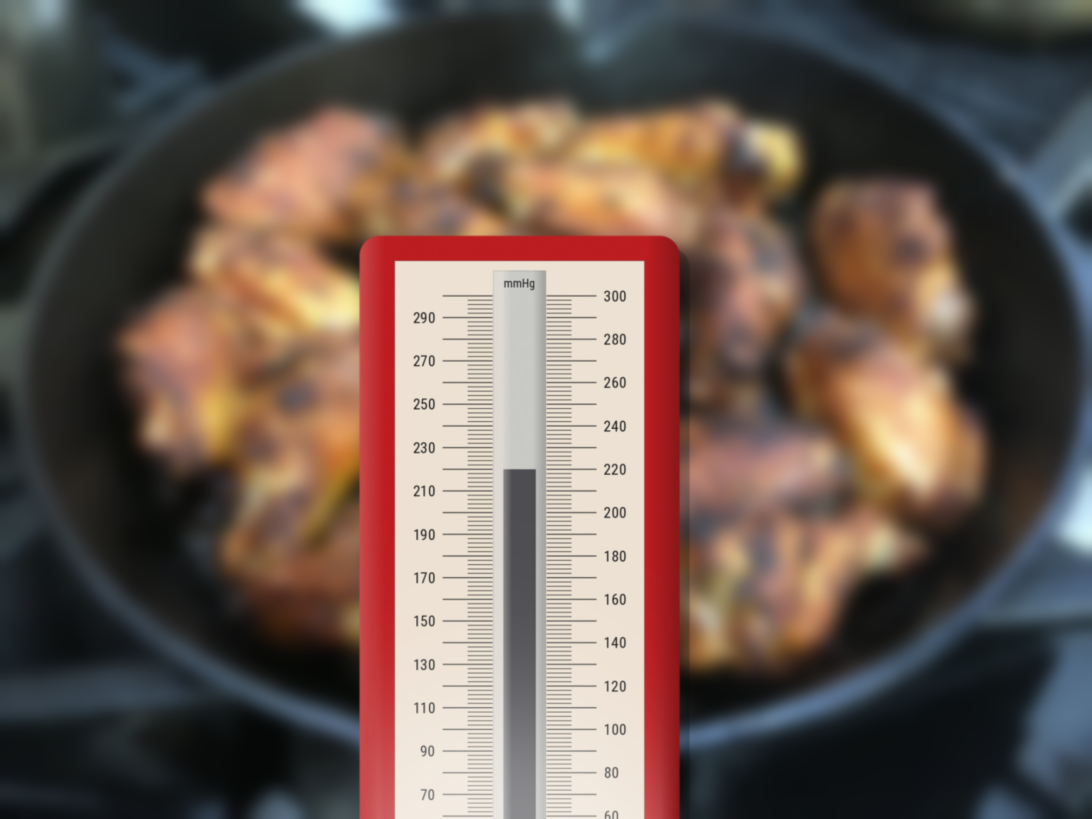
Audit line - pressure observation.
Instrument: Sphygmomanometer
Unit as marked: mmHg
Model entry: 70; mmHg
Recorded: 220; mmHg
